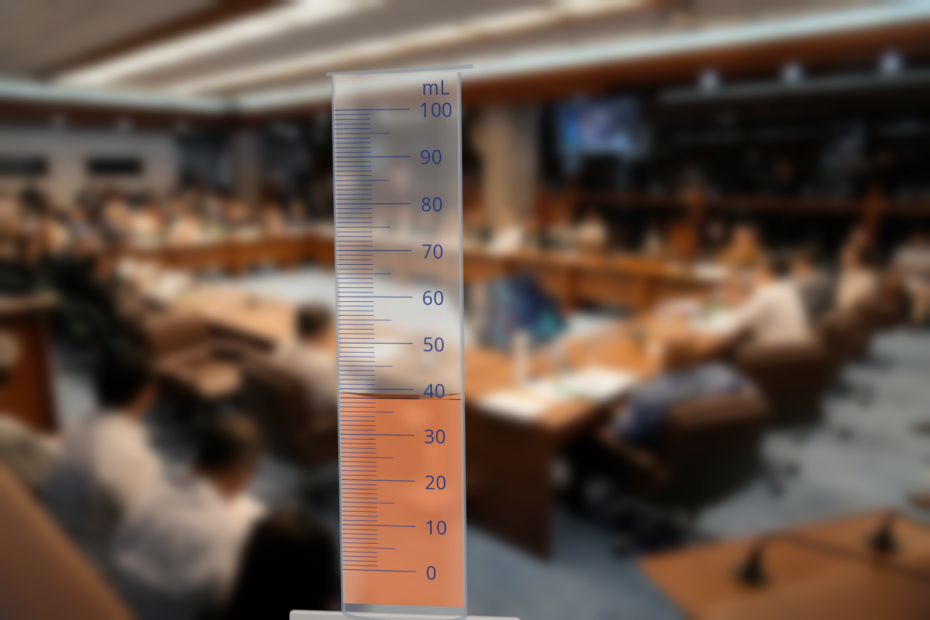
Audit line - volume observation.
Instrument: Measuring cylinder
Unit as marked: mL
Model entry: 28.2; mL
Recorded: 38; mL
